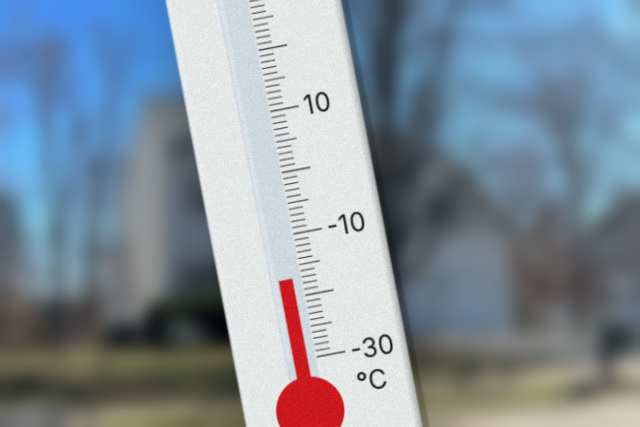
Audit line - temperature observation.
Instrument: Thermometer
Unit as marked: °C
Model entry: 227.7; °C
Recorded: -17; °C
